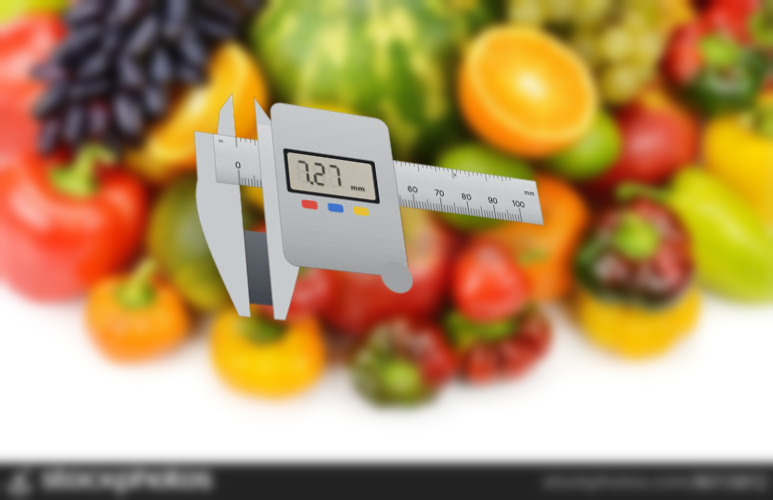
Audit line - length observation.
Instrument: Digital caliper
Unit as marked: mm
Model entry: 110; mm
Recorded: 7.27; mm
